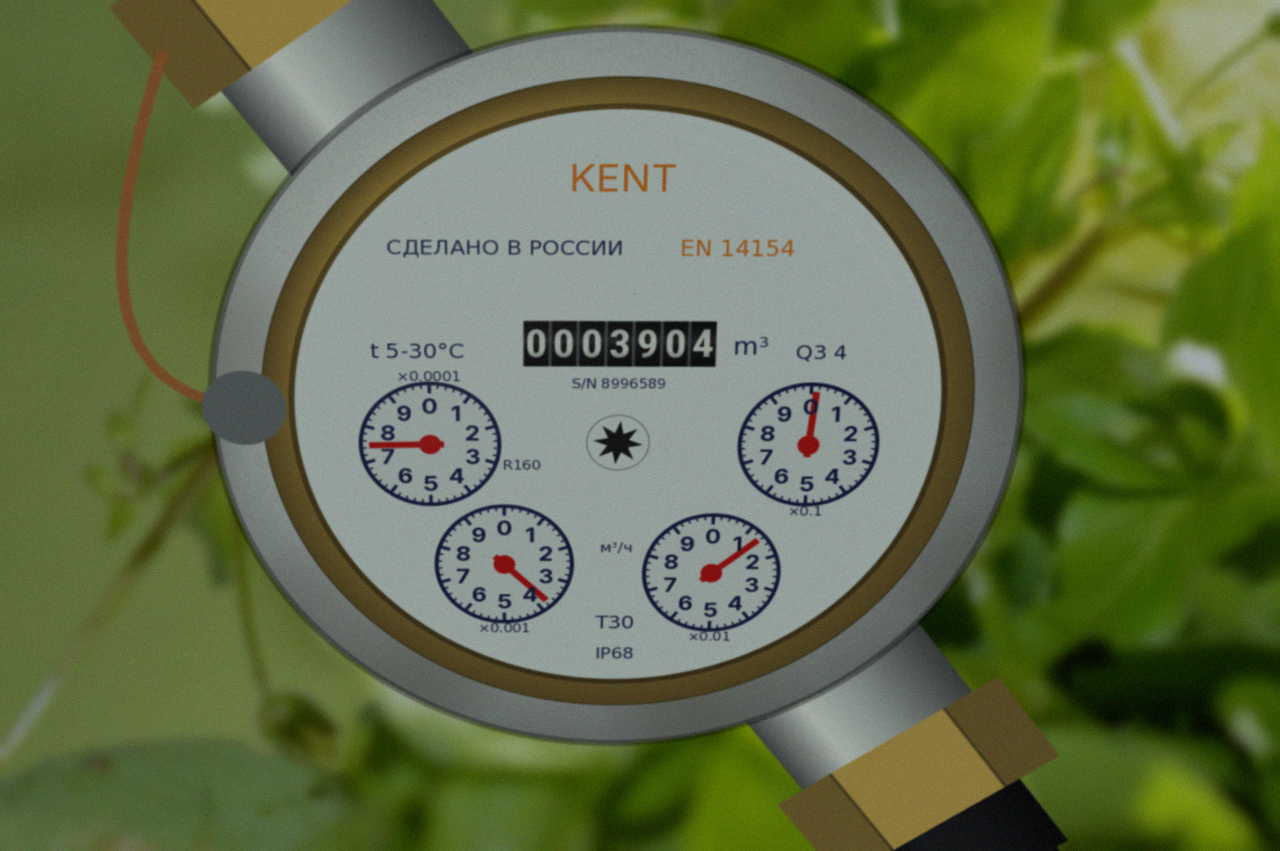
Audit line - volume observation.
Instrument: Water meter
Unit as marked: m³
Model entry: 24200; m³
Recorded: 3904.0137; m³
